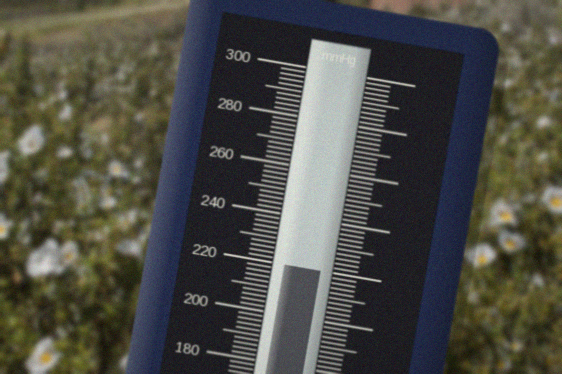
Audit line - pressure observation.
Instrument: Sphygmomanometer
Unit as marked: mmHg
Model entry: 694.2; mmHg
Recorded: 220; mmHg
